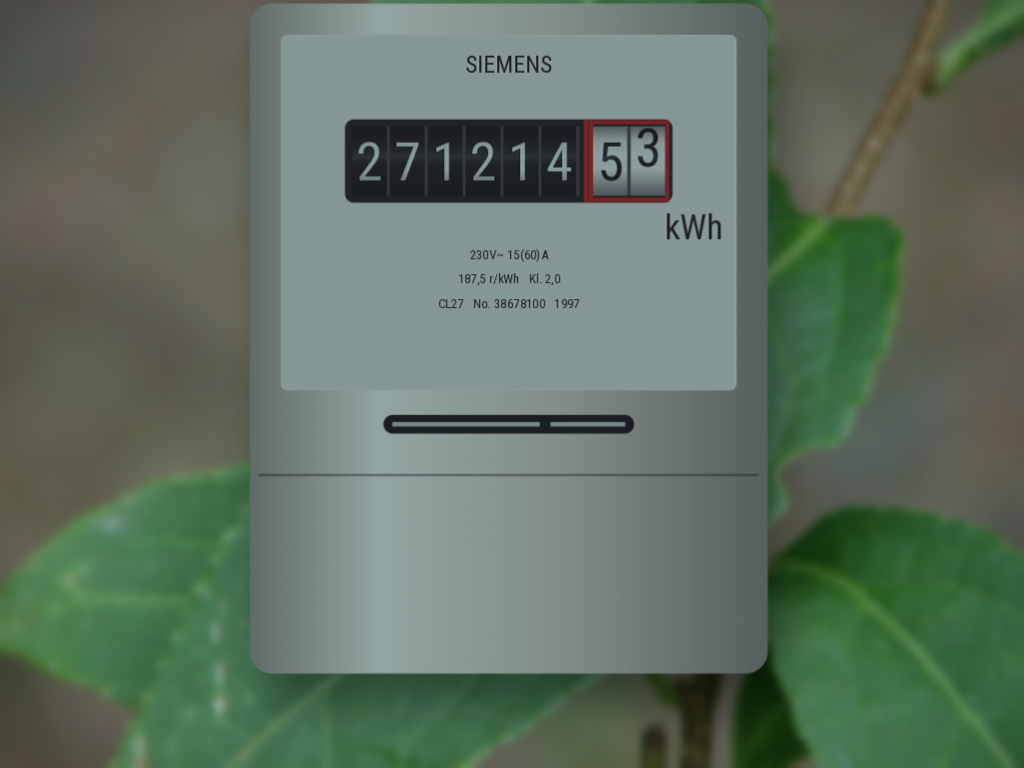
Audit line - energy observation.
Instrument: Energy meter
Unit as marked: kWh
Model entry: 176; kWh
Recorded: 271214.53; kWh
